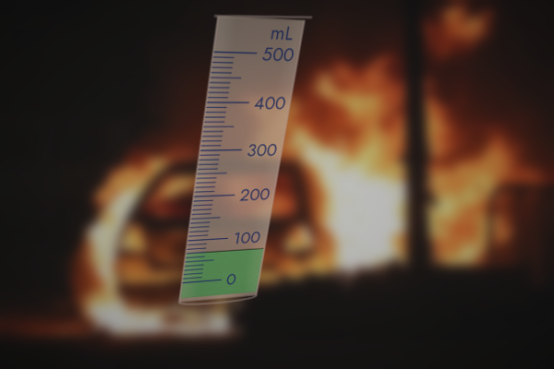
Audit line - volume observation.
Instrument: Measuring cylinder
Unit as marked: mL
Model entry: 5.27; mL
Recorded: 70; mL
